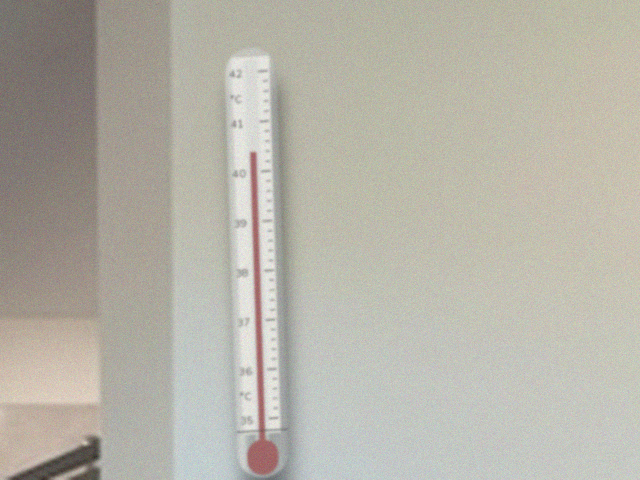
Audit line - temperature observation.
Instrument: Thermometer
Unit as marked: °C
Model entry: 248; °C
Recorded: 40.4; °C
